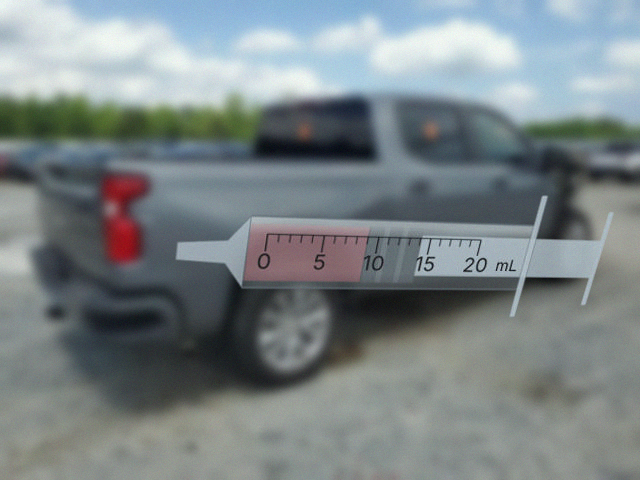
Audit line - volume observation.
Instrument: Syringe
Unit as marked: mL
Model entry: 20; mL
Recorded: 9; mL
